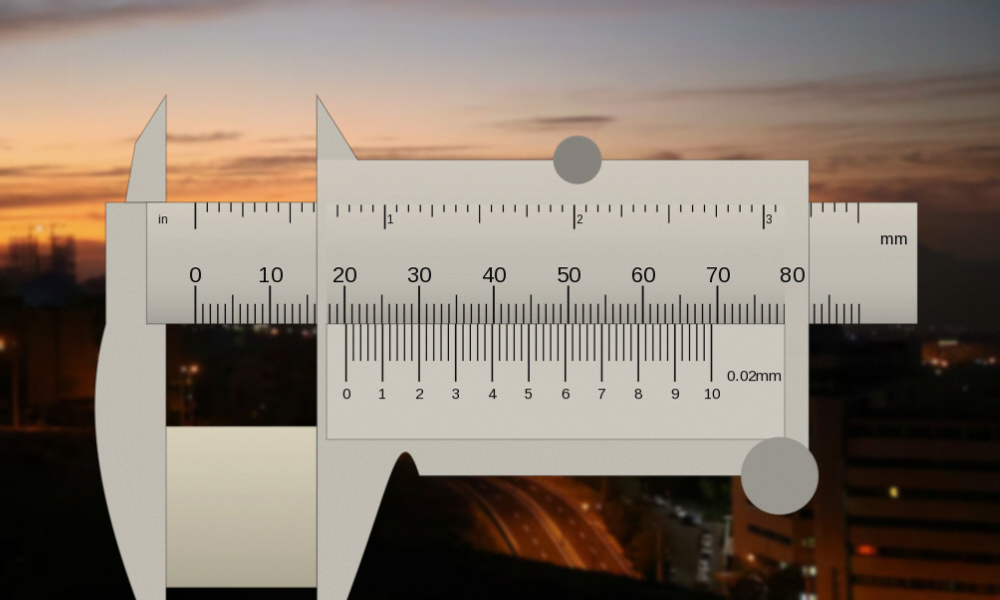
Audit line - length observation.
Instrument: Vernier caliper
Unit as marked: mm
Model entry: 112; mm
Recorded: 20.2; mm
